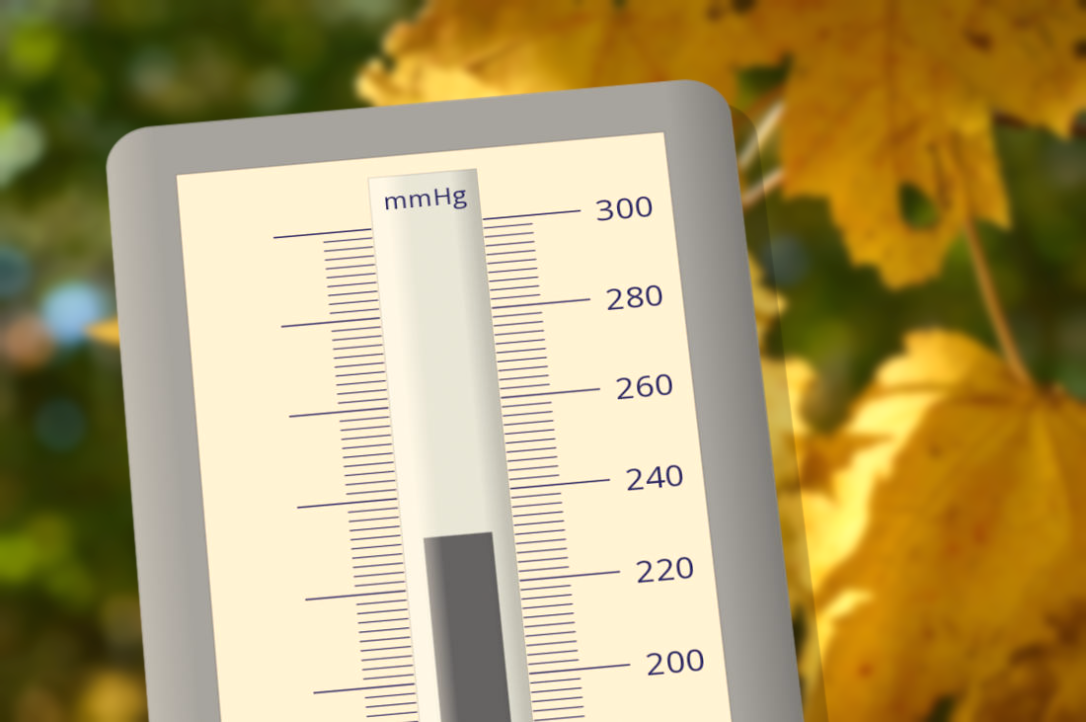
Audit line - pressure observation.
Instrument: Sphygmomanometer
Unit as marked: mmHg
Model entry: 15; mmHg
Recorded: 231; mmHg
